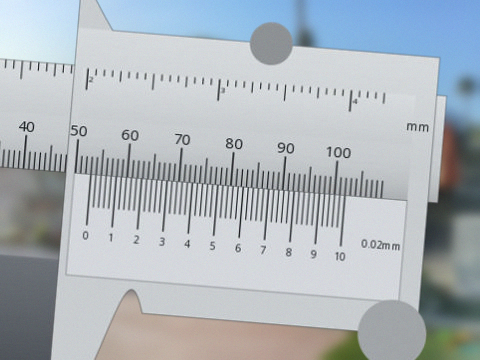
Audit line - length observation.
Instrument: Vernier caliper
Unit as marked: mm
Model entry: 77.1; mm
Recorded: 53.0; mm
